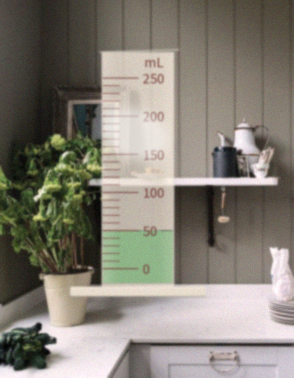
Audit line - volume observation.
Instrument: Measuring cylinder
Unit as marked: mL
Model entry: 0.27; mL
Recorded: 50; mL
